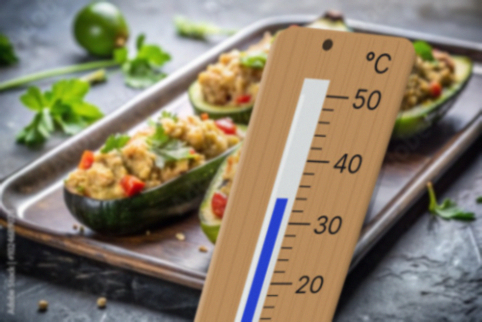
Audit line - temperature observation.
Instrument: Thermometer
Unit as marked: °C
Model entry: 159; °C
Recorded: 34; °C
